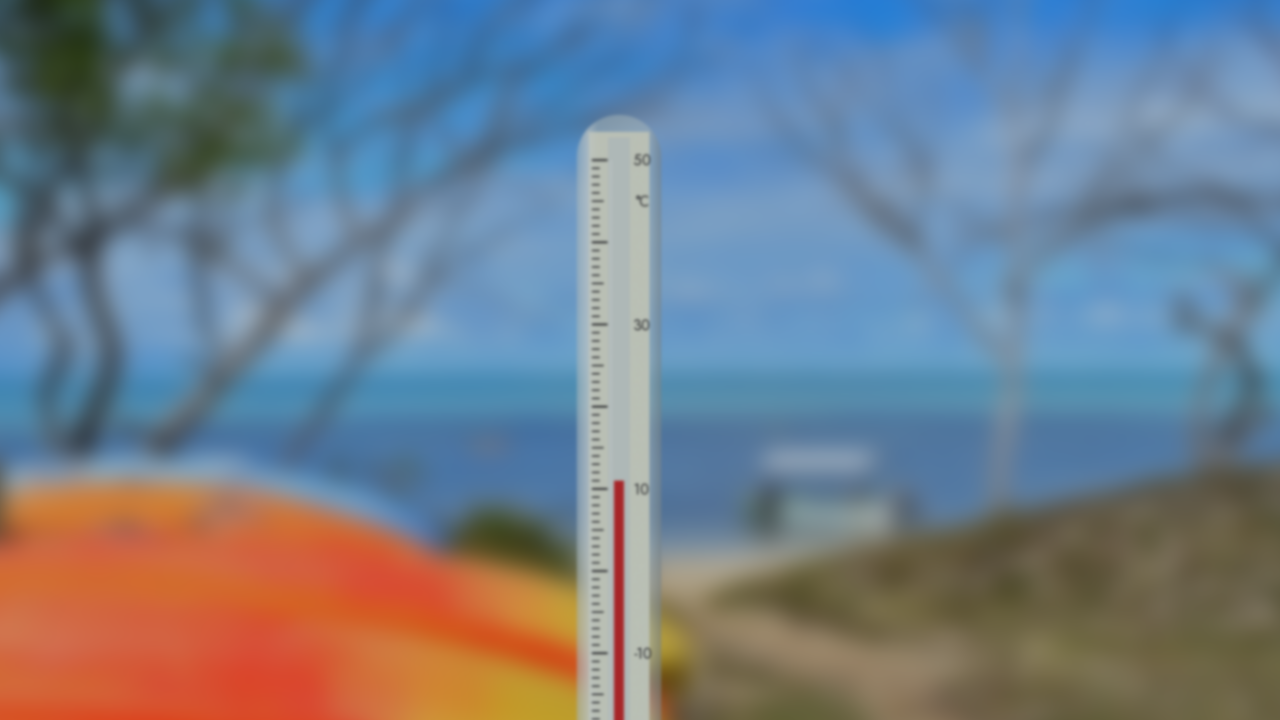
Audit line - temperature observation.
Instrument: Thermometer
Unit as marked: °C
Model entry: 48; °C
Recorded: 11; °C
